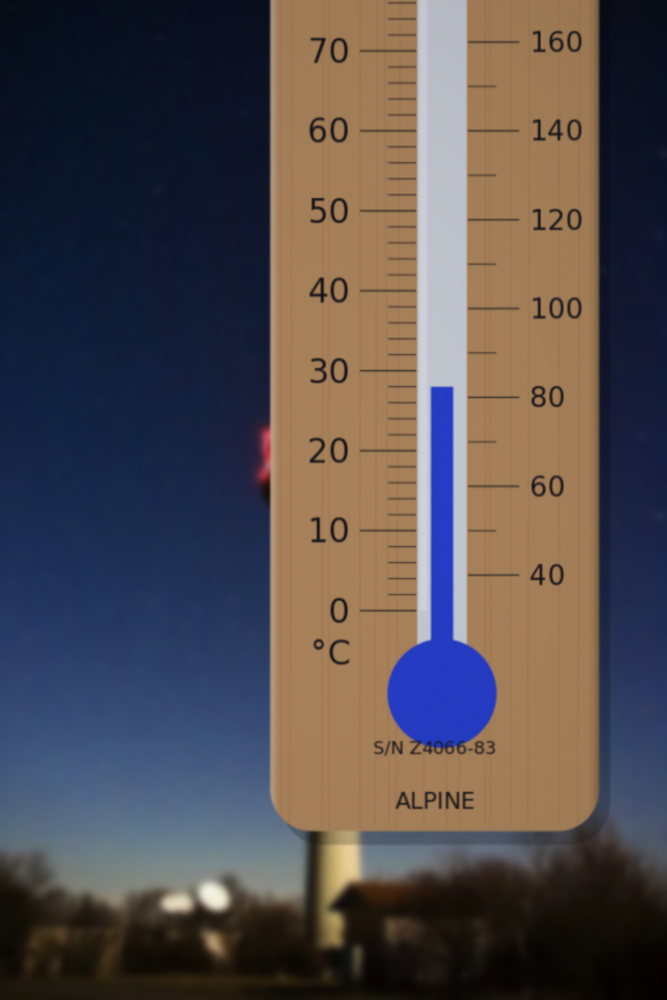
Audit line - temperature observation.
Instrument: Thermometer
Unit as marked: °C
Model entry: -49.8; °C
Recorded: 28; °C
